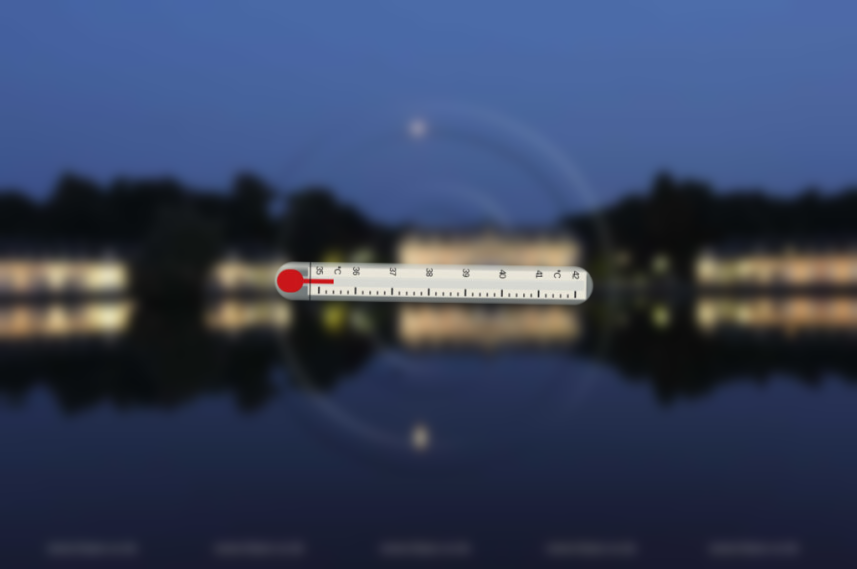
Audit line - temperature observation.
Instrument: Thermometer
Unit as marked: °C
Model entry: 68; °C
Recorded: 35.4; °C
